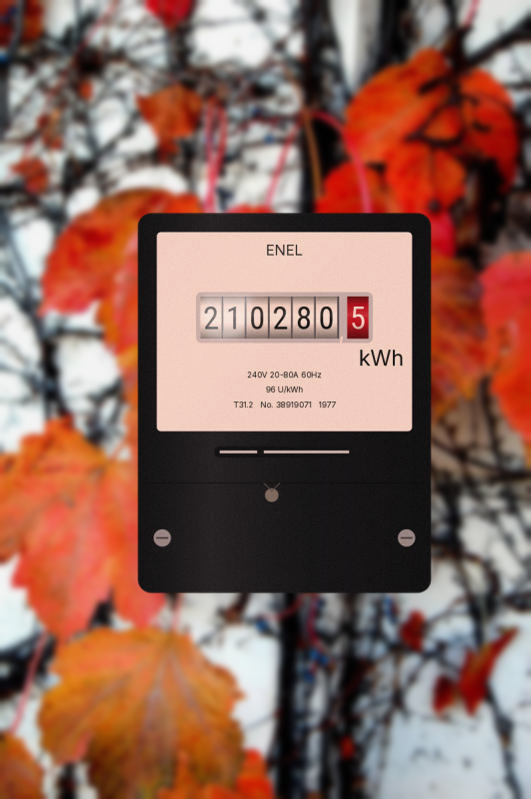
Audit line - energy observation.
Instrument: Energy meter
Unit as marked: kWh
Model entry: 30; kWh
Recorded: 210280.5; kWh
